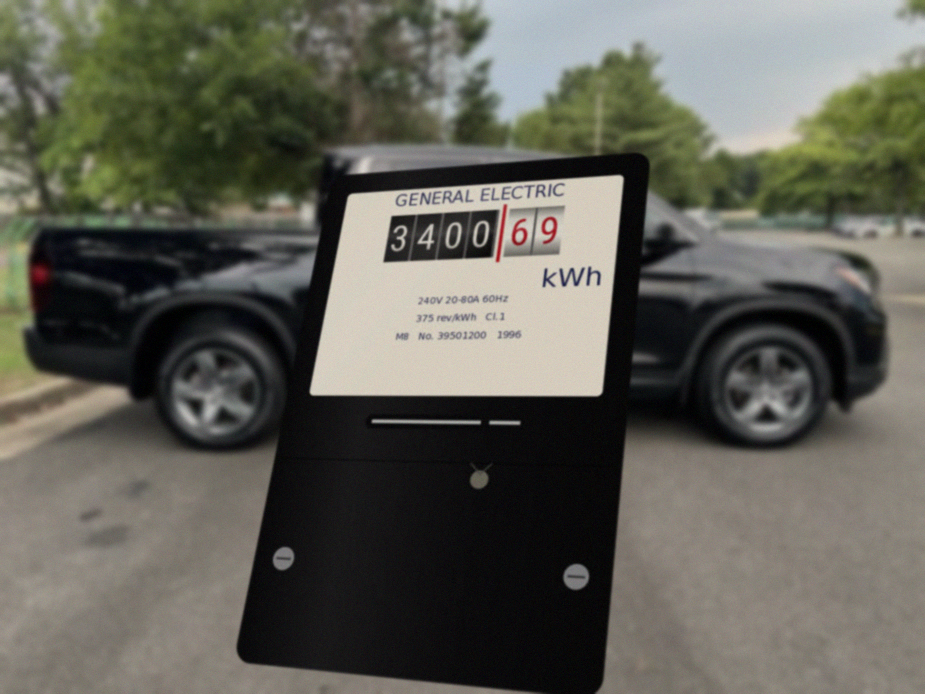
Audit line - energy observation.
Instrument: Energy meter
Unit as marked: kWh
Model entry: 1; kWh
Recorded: 3400.69; kWh
